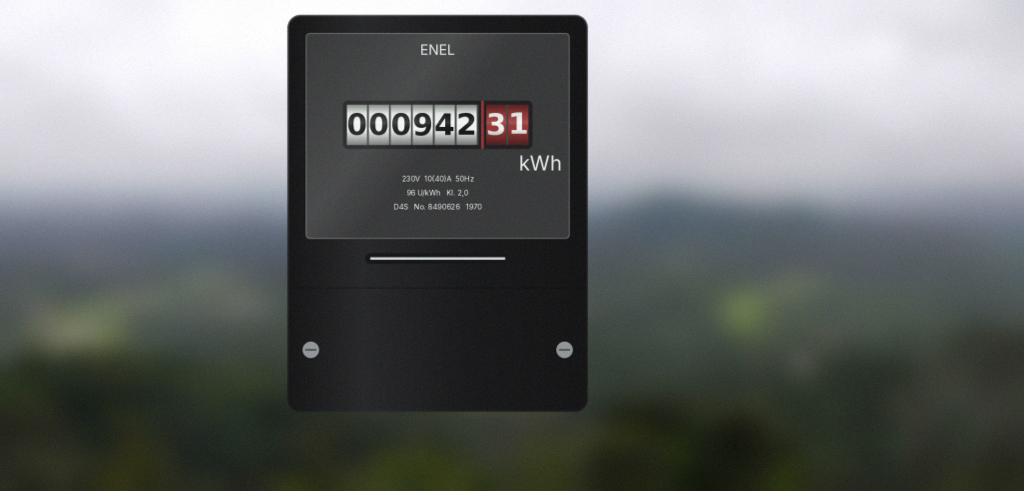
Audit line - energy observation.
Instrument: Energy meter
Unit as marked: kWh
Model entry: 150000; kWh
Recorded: 942.31; kWh
